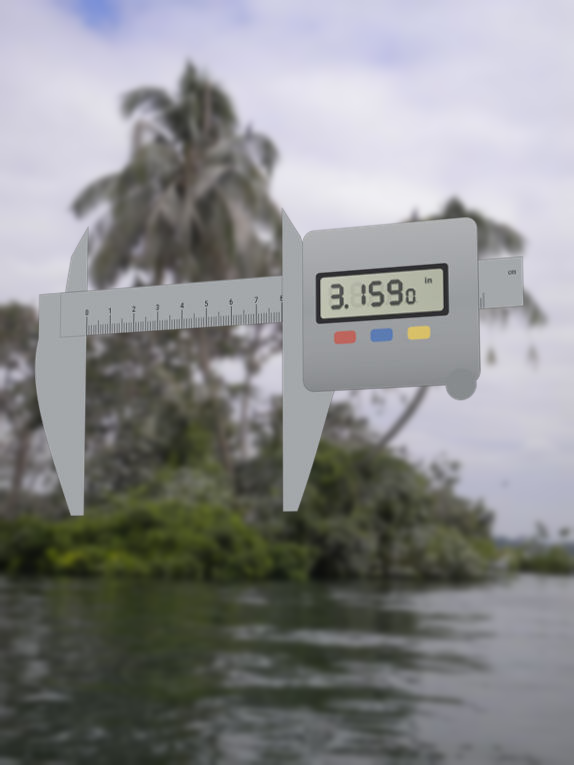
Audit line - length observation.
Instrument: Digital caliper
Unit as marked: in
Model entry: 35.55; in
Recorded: 3.1590; in
